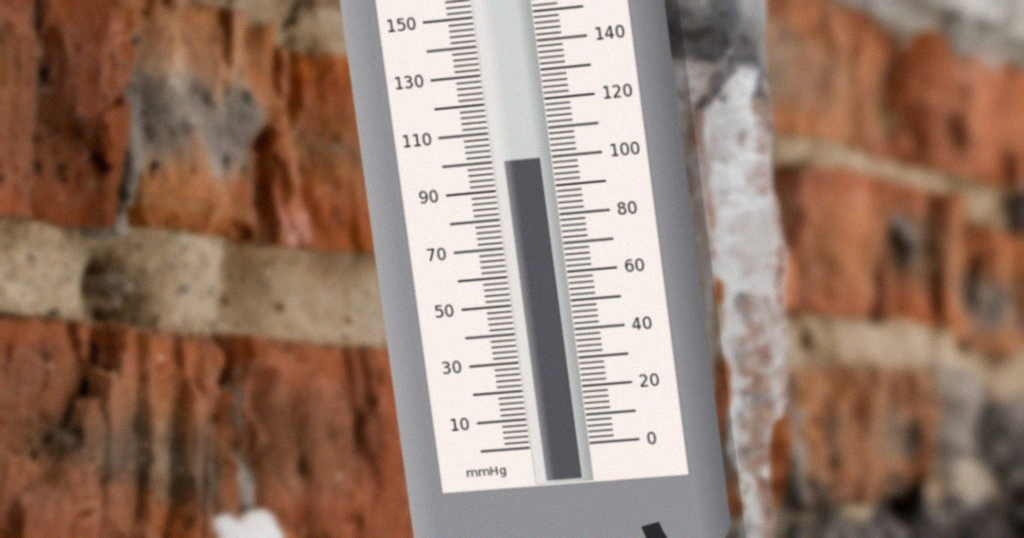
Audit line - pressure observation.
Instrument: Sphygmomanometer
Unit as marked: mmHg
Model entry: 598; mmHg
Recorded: 100; mmHg
